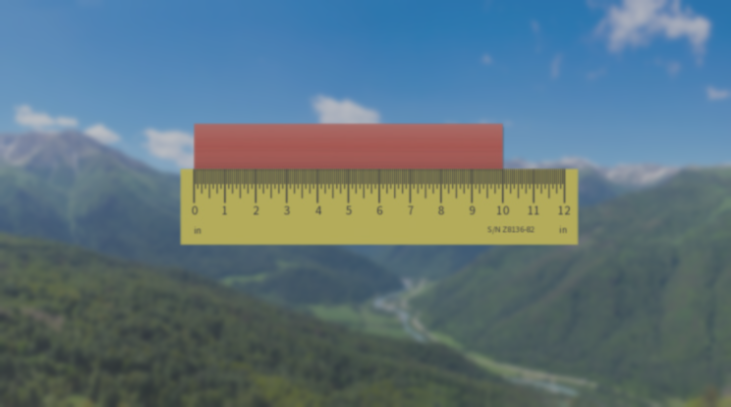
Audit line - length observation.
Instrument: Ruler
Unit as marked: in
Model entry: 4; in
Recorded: 10; in
